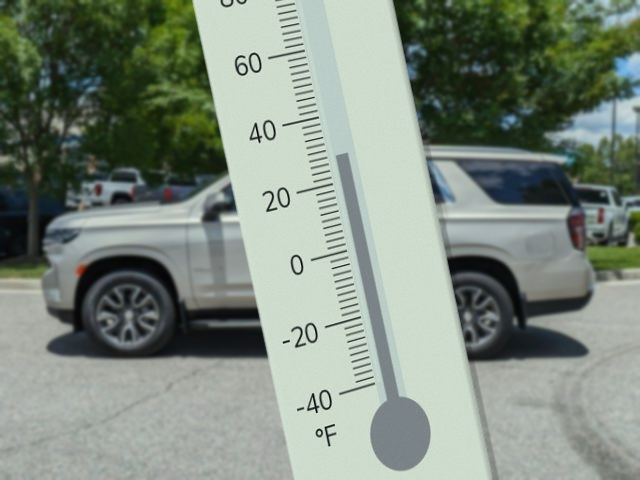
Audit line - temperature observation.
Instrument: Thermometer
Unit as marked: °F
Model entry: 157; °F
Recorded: 28; °F
